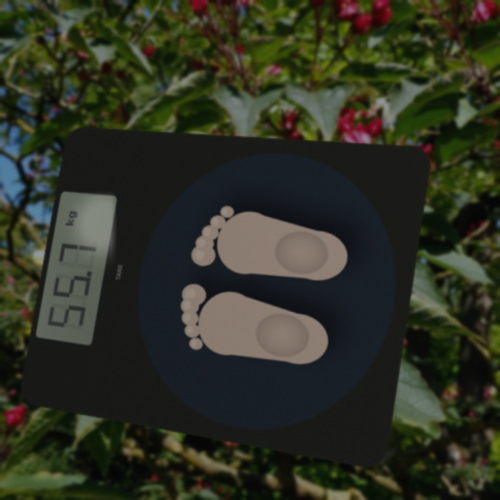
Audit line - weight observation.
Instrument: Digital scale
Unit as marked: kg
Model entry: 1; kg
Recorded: 55.7; kg
